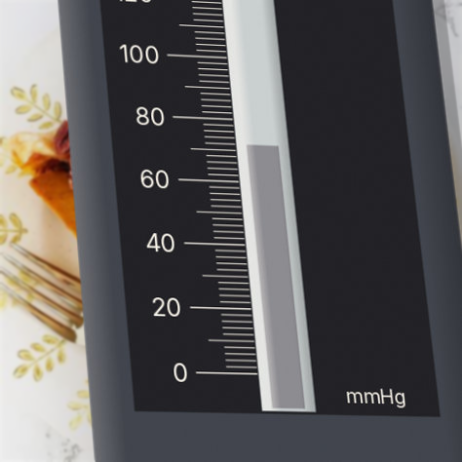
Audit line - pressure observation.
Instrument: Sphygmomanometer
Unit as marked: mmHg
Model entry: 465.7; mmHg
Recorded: 72; mmHg
